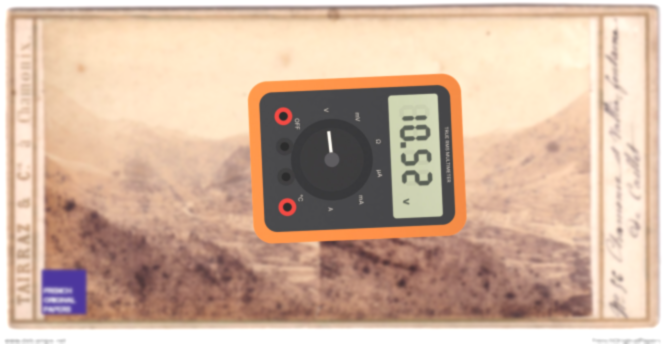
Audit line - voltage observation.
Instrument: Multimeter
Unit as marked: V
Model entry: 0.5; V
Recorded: 10.52; V
